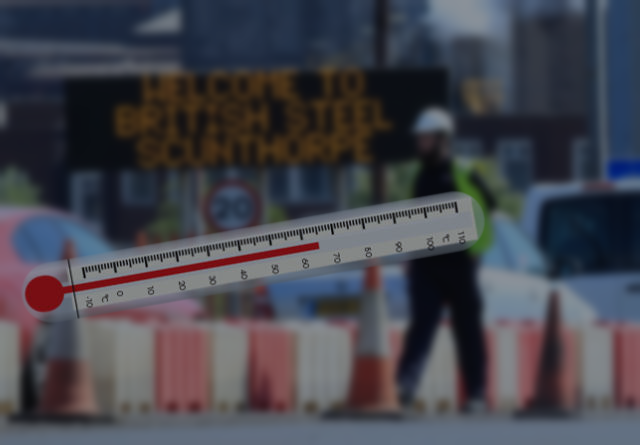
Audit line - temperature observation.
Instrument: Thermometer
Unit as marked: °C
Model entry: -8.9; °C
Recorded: 65; °C
